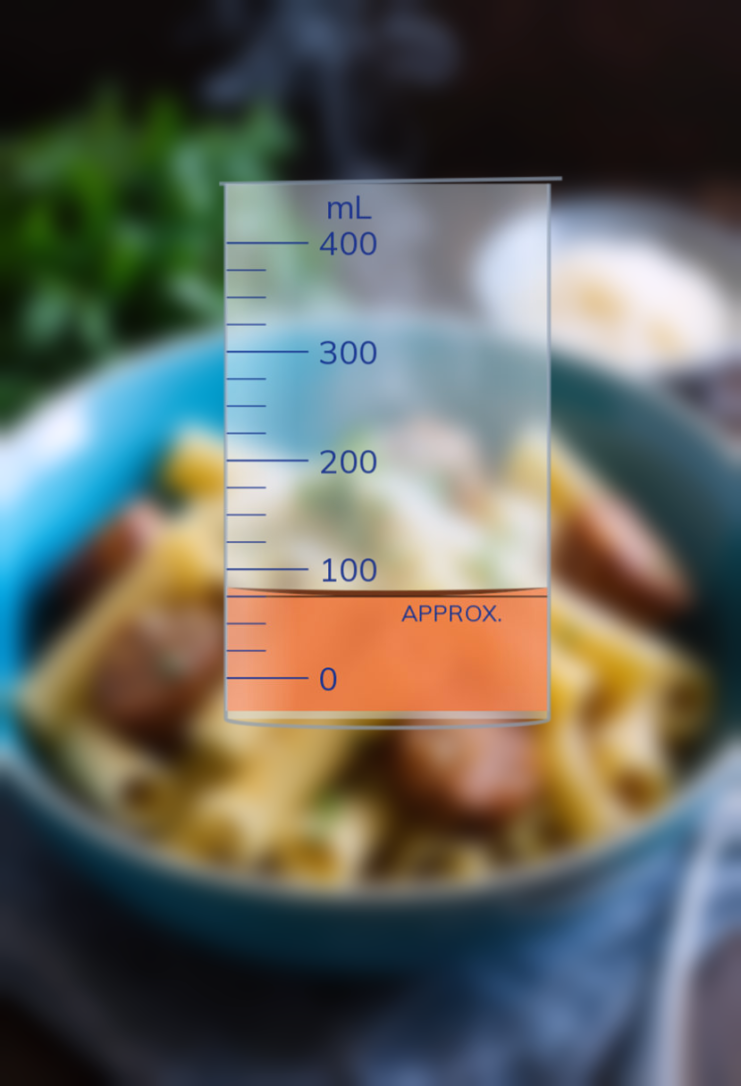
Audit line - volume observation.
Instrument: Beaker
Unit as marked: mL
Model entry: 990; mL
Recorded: 75; mL
